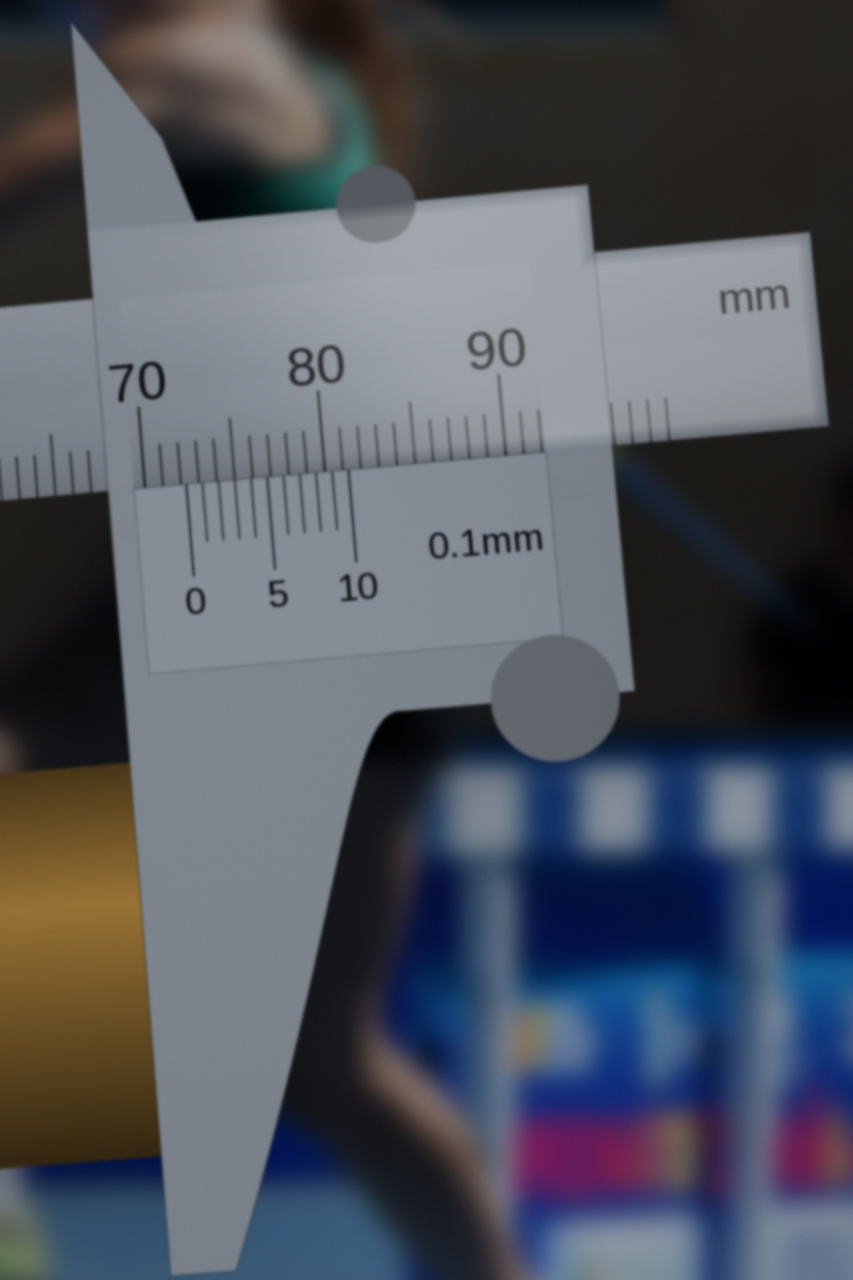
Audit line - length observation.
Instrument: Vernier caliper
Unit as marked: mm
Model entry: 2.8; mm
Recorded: 72.3; mm
